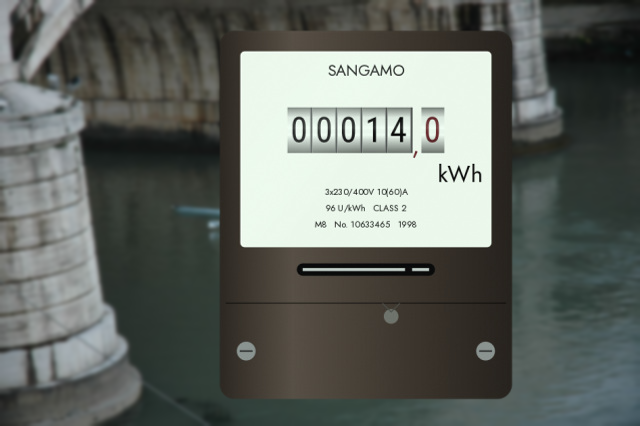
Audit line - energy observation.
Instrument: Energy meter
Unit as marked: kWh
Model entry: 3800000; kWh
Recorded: 14.0; kWh
